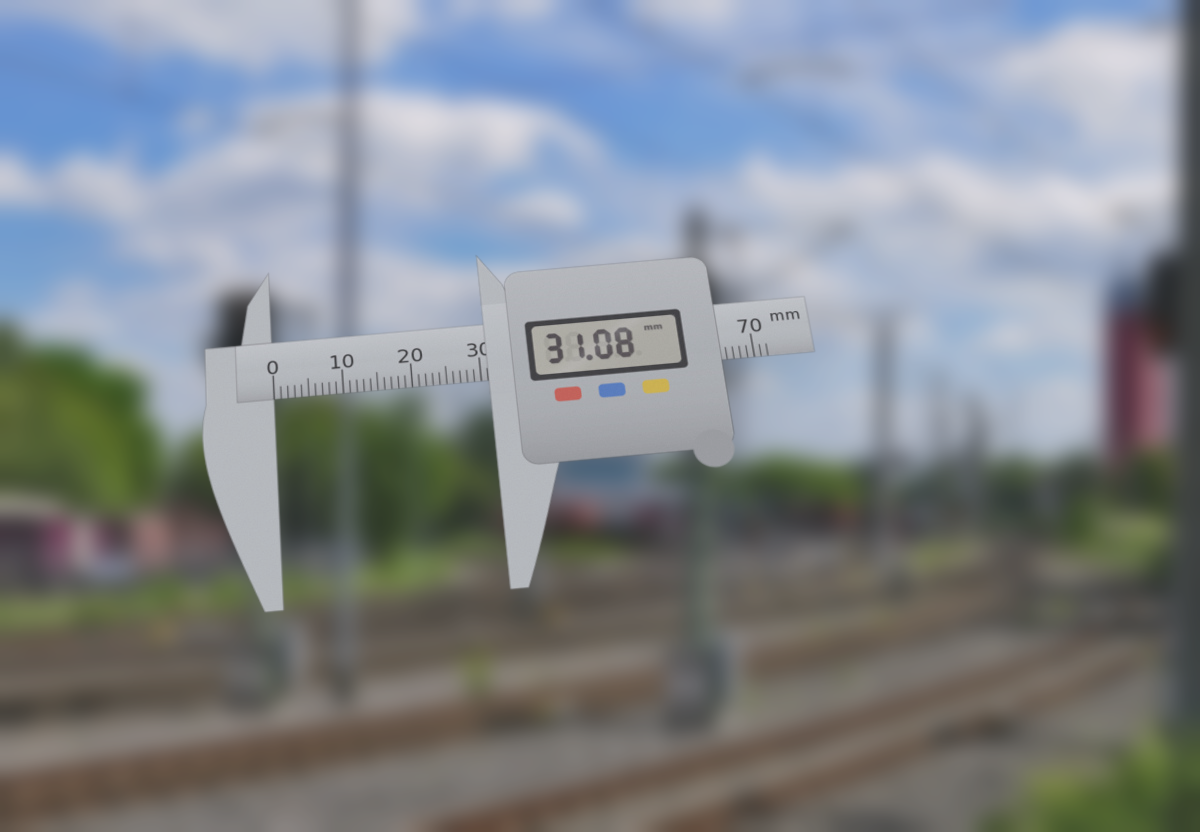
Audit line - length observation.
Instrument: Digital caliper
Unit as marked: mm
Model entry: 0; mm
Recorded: 31.08; mm
